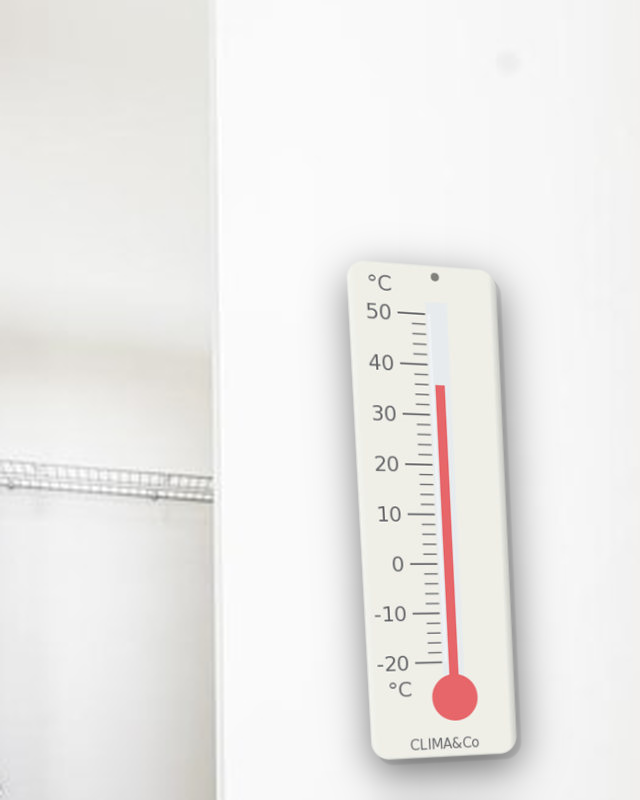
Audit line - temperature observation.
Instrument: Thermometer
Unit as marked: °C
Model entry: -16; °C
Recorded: 36; °C
